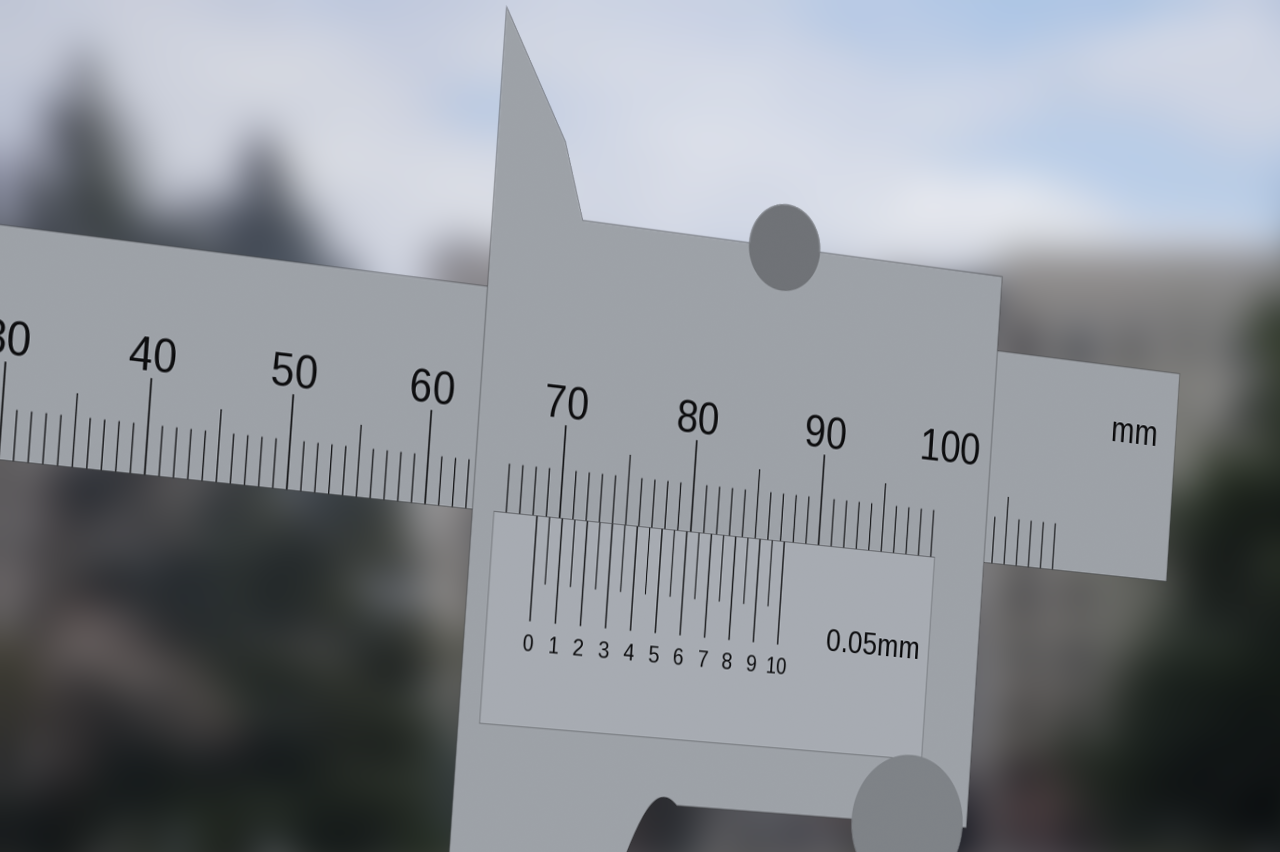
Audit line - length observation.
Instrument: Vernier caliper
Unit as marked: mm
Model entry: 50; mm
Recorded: 68.3; mm
